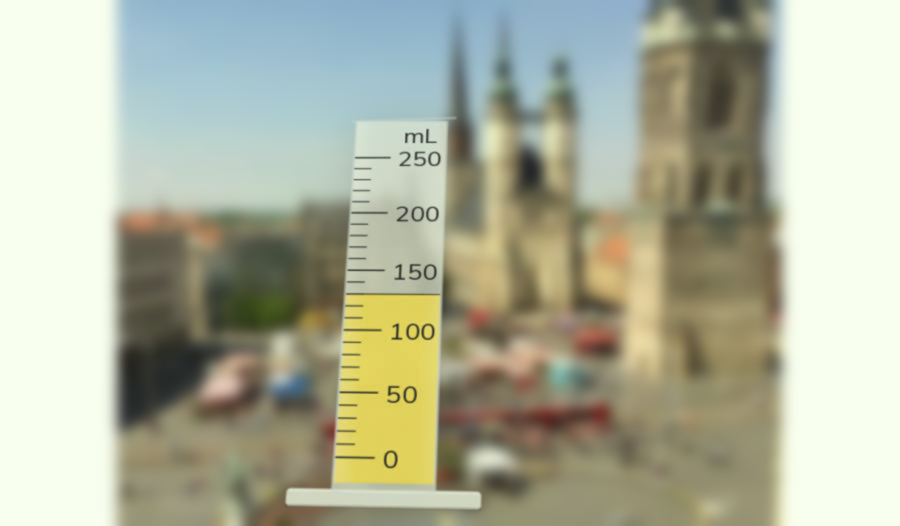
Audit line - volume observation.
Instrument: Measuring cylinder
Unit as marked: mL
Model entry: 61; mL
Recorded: 130; mL
